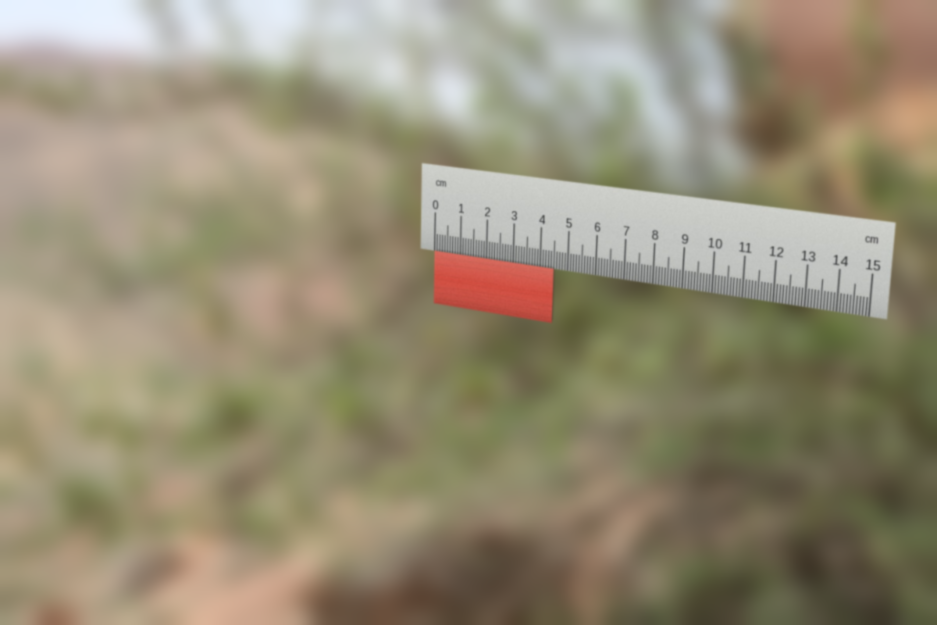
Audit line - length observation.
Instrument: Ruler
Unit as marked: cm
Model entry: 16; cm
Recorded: 4.5; cm
